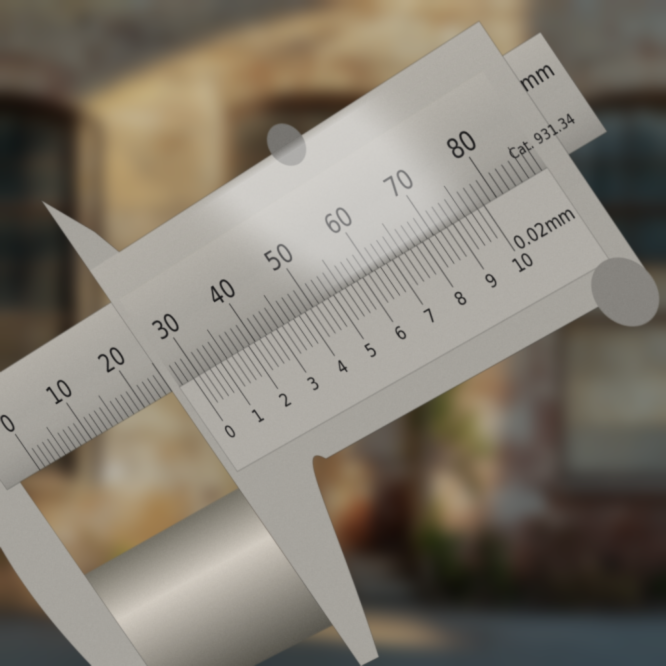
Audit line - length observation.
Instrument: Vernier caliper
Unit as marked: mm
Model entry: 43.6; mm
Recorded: 29.0; mm
